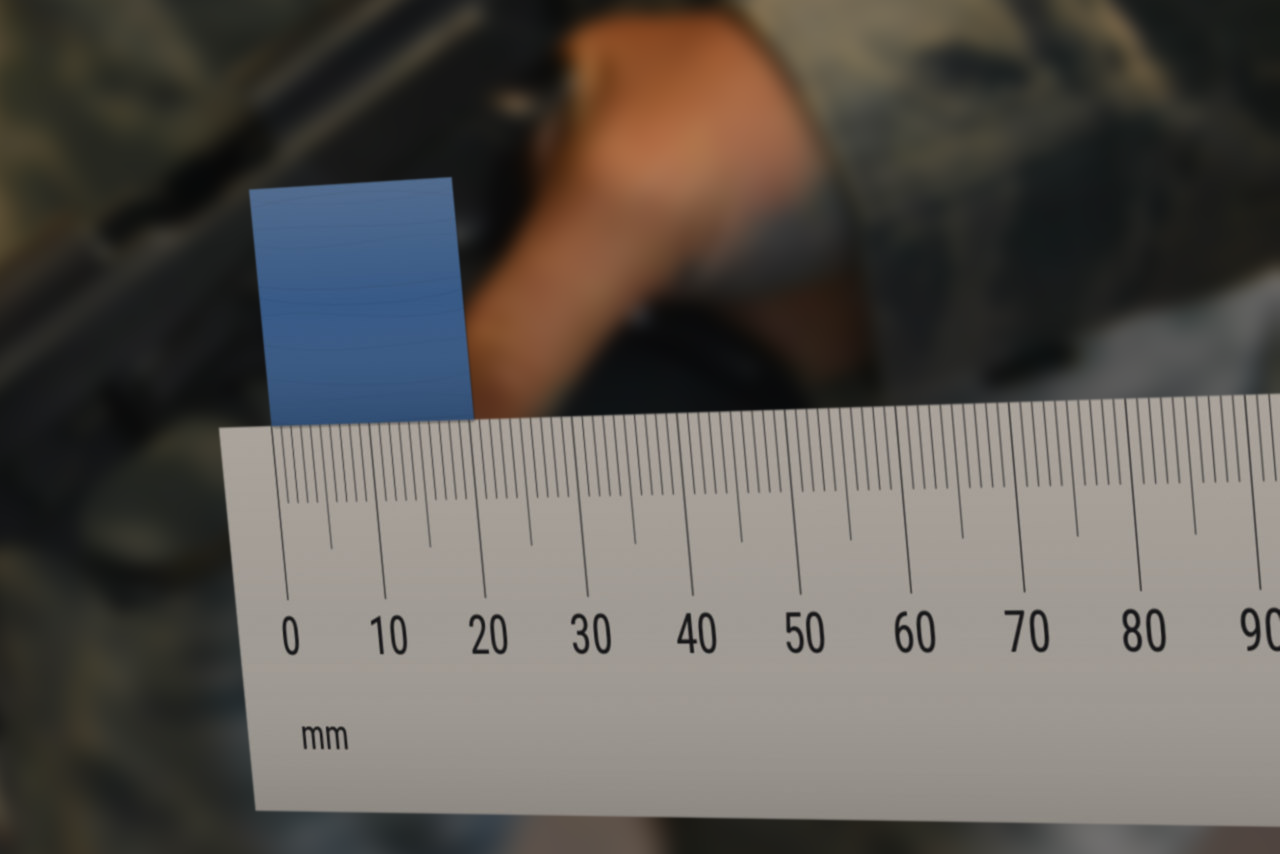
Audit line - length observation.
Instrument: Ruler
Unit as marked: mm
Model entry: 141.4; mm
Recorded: 20.5; mm
